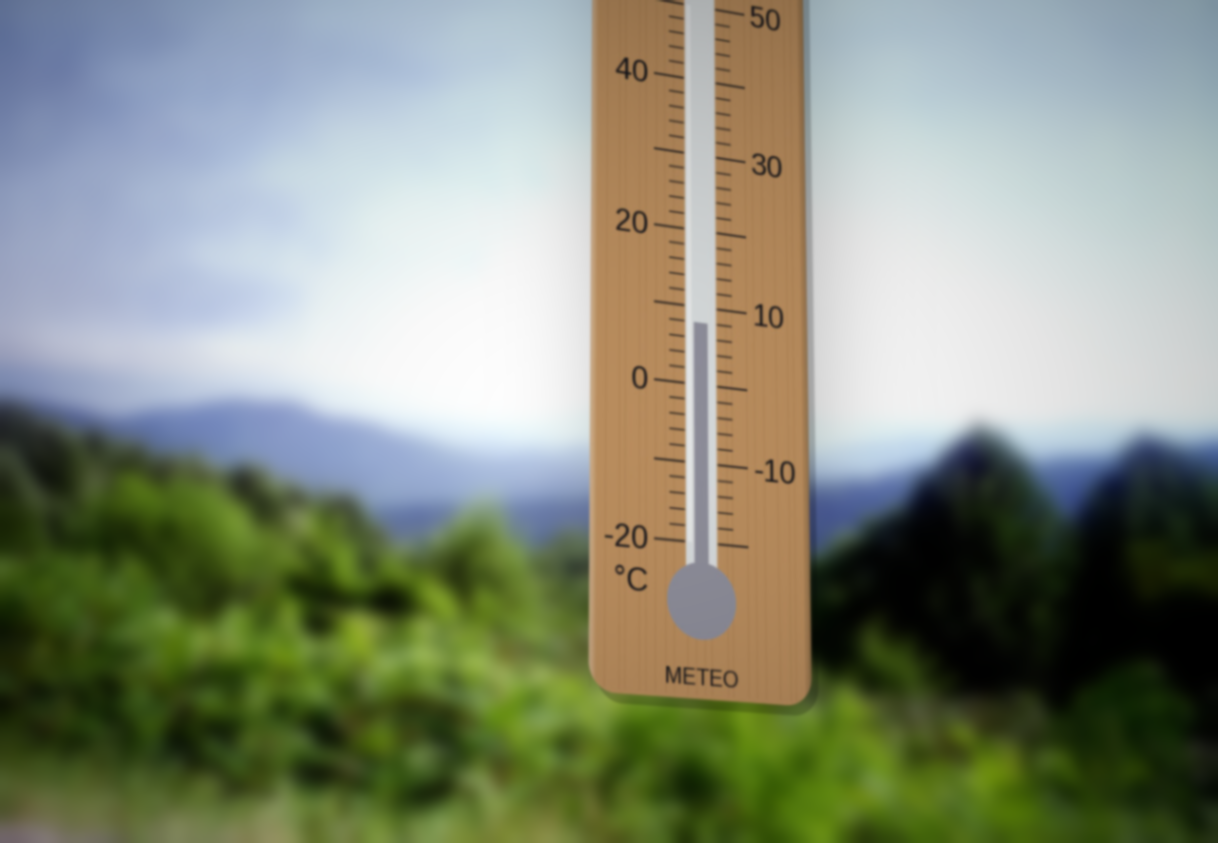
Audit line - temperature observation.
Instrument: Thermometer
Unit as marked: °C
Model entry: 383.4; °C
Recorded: 8; °C
